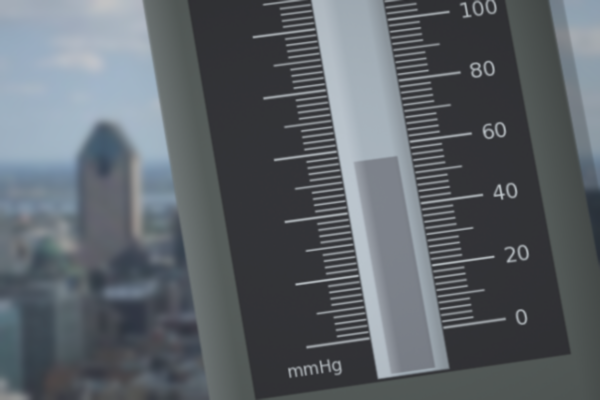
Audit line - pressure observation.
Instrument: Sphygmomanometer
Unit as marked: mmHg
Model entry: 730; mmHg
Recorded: 56; mmHg
